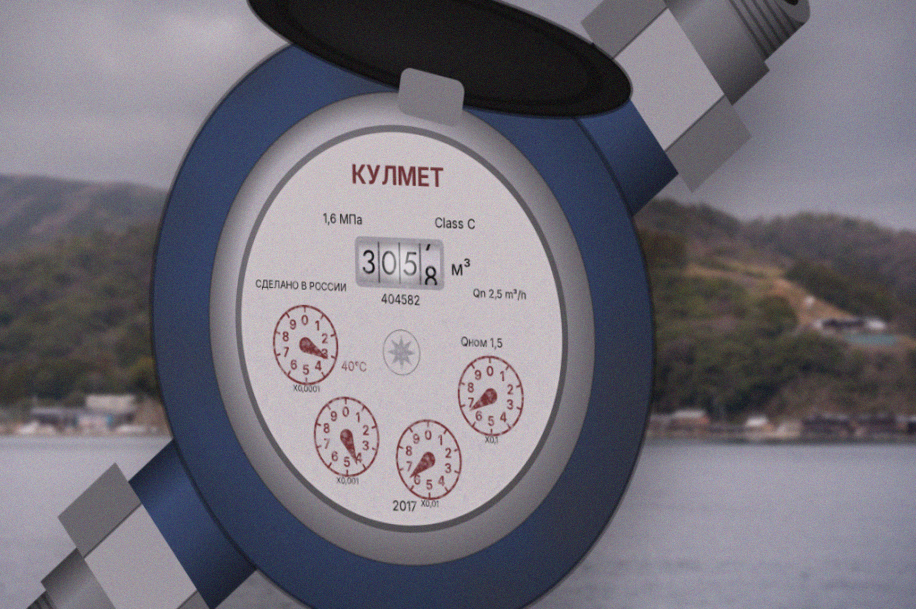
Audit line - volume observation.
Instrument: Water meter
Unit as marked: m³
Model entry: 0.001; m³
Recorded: 3057.6643; m³
